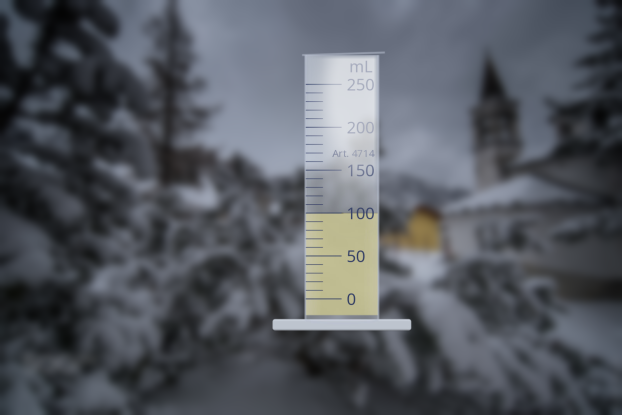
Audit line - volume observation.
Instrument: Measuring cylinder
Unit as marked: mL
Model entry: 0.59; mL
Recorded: 100; mL
